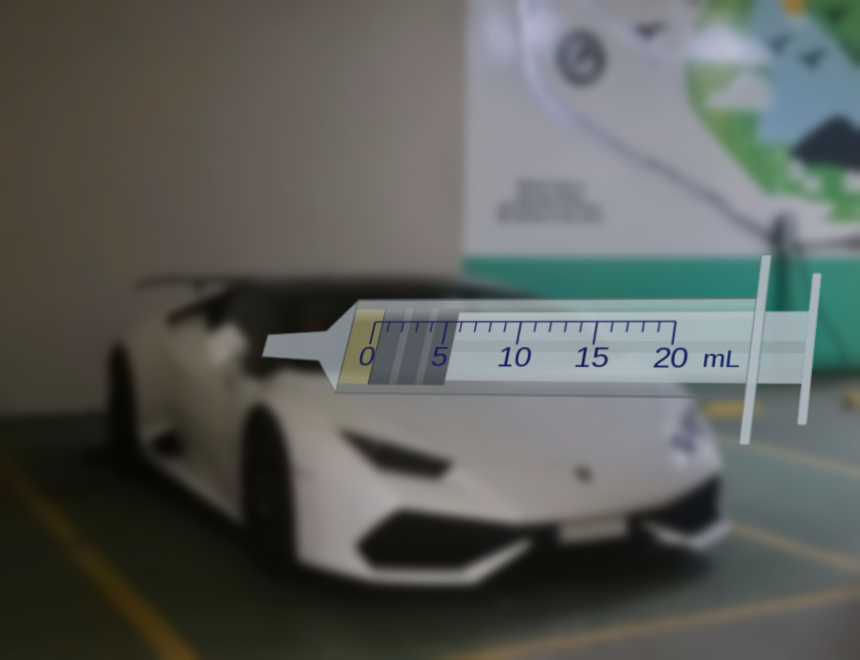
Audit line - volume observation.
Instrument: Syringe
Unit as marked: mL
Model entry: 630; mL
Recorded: 0.5; mL
